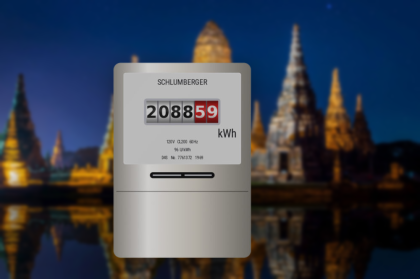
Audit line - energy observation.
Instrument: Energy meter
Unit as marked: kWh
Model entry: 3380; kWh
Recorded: 2088.59; kWh
